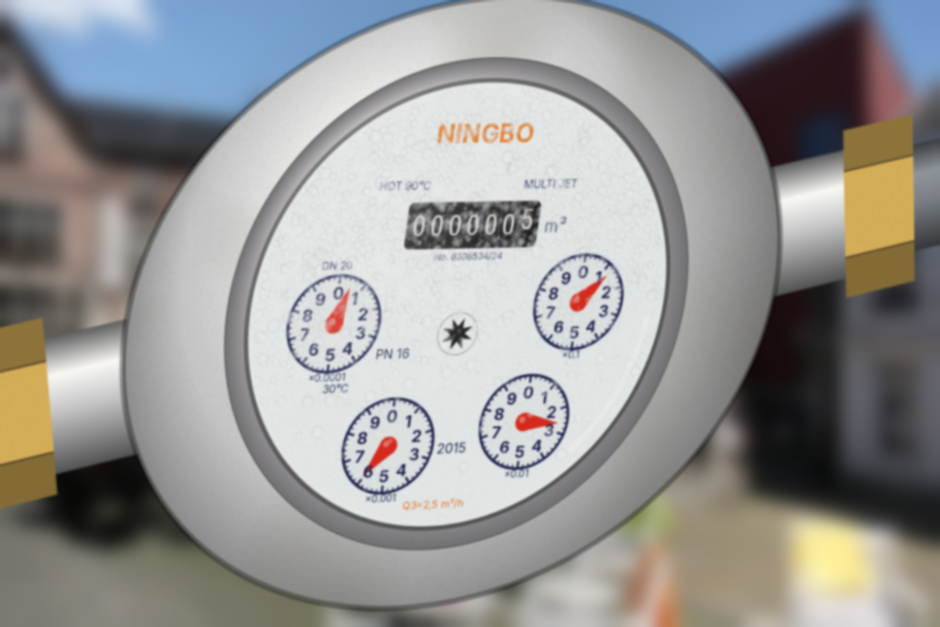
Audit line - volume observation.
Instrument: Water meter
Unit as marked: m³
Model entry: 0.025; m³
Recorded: 5.1260; m³
